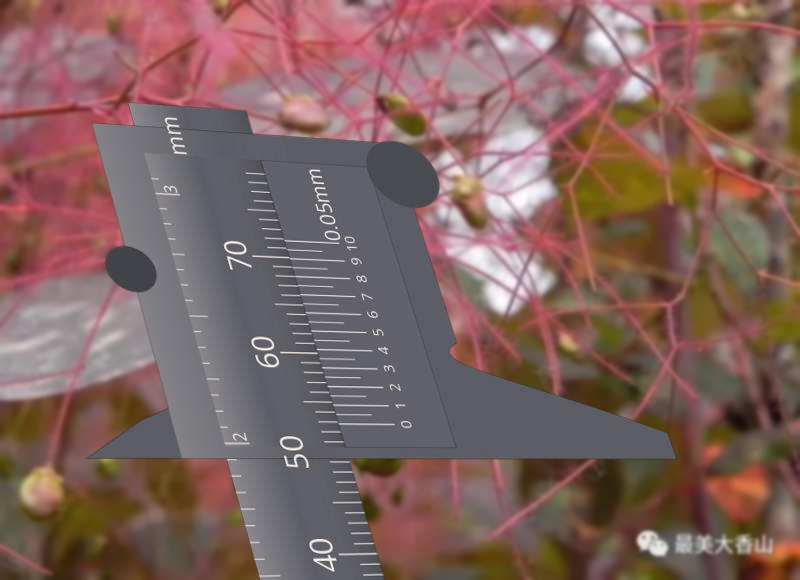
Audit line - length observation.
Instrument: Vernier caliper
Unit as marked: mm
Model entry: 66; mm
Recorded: 52.8; mm
